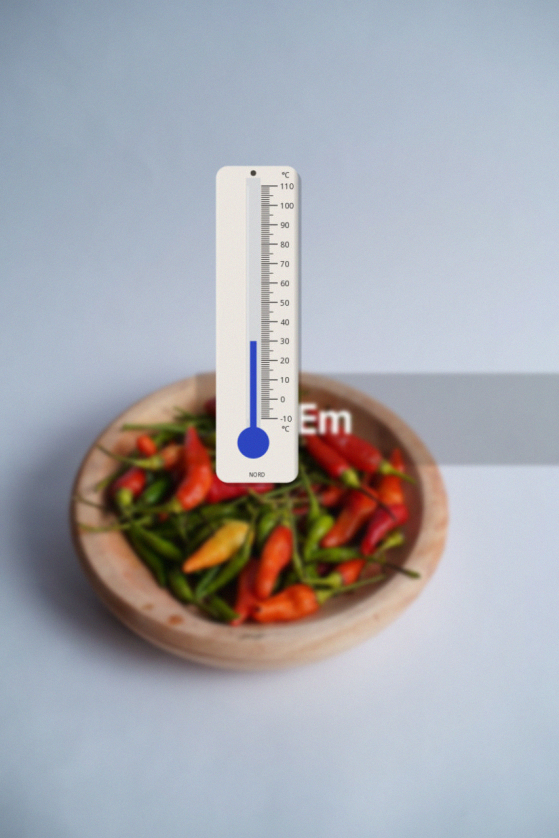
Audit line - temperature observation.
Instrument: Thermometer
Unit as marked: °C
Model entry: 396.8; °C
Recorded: 30; °C
